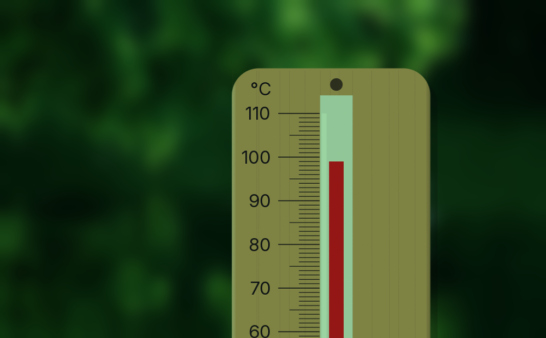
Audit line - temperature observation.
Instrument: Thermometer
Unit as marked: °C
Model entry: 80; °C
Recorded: 99; °C
